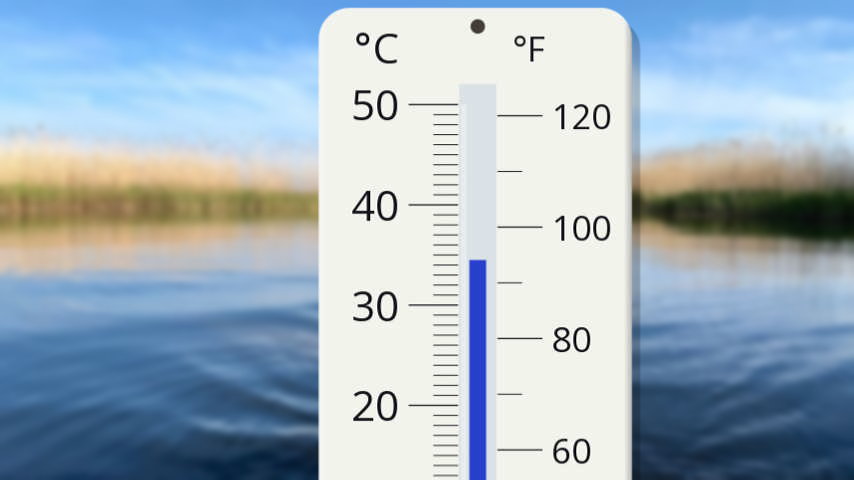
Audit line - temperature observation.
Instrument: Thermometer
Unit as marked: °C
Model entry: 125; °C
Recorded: 34.5; °C
